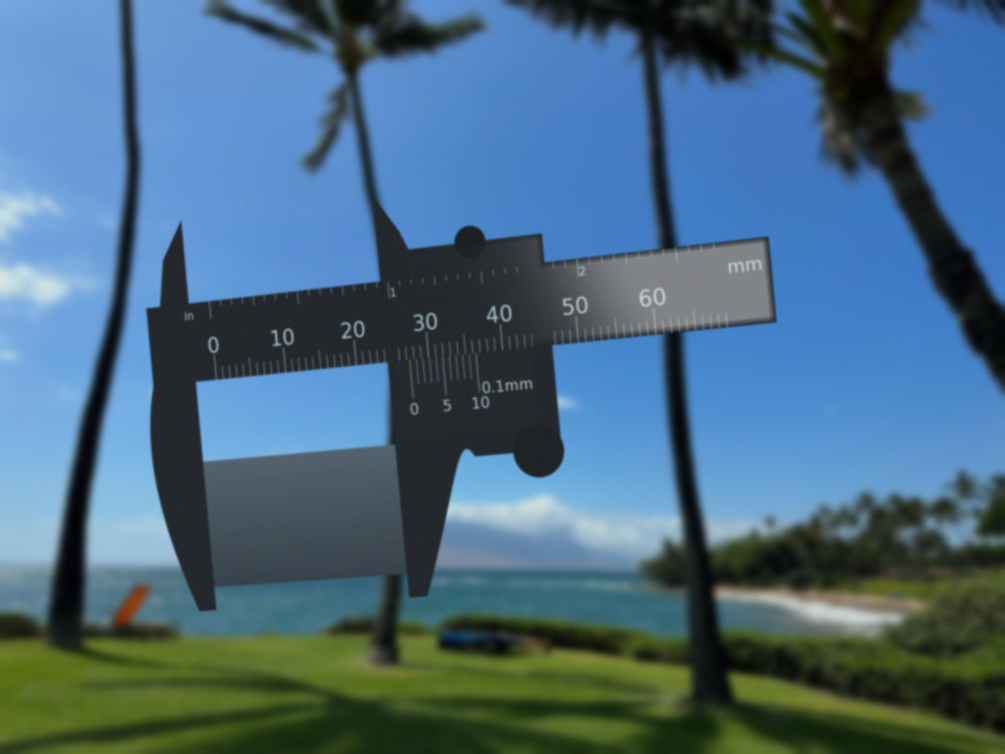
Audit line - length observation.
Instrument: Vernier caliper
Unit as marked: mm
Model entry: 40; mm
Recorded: 27.4; mm
